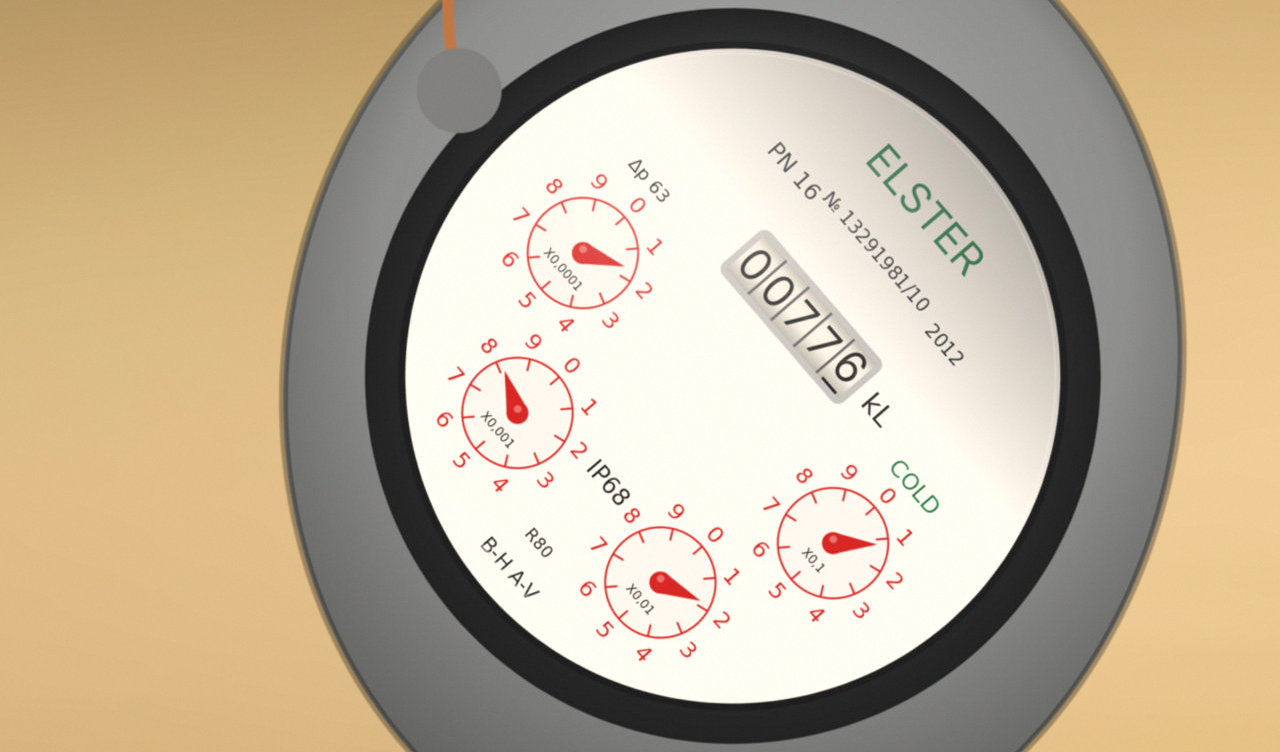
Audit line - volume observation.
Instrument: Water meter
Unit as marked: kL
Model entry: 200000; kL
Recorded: 776.1181; kL
